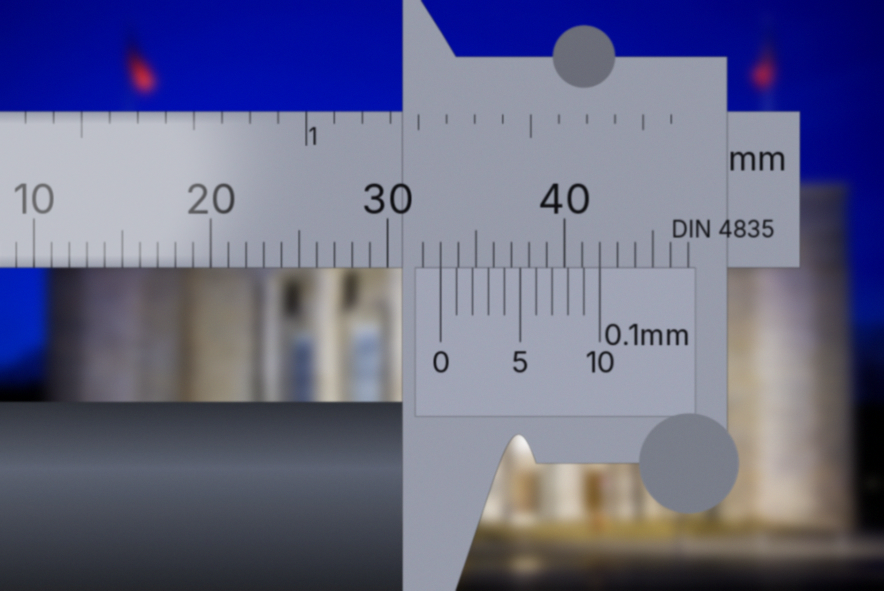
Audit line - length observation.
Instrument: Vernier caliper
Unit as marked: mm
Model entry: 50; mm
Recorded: 33.0; mm
